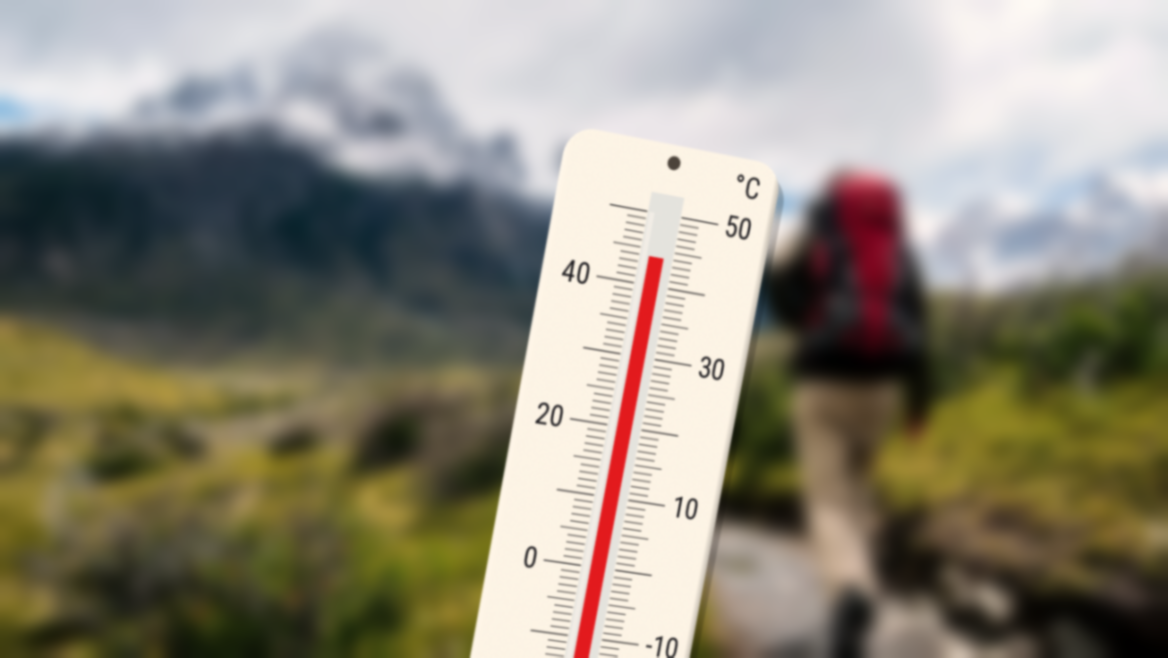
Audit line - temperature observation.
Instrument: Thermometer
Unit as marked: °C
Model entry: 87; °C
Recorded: 44; °C
